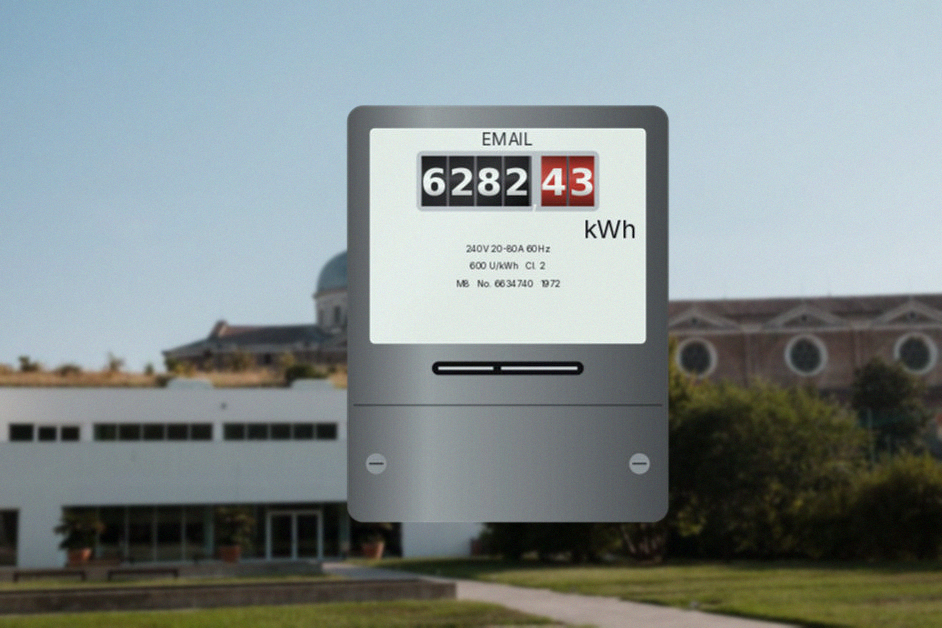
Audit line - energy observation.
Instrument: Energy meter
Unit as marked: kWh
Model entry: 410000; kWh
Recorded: 6282.43; kWh
